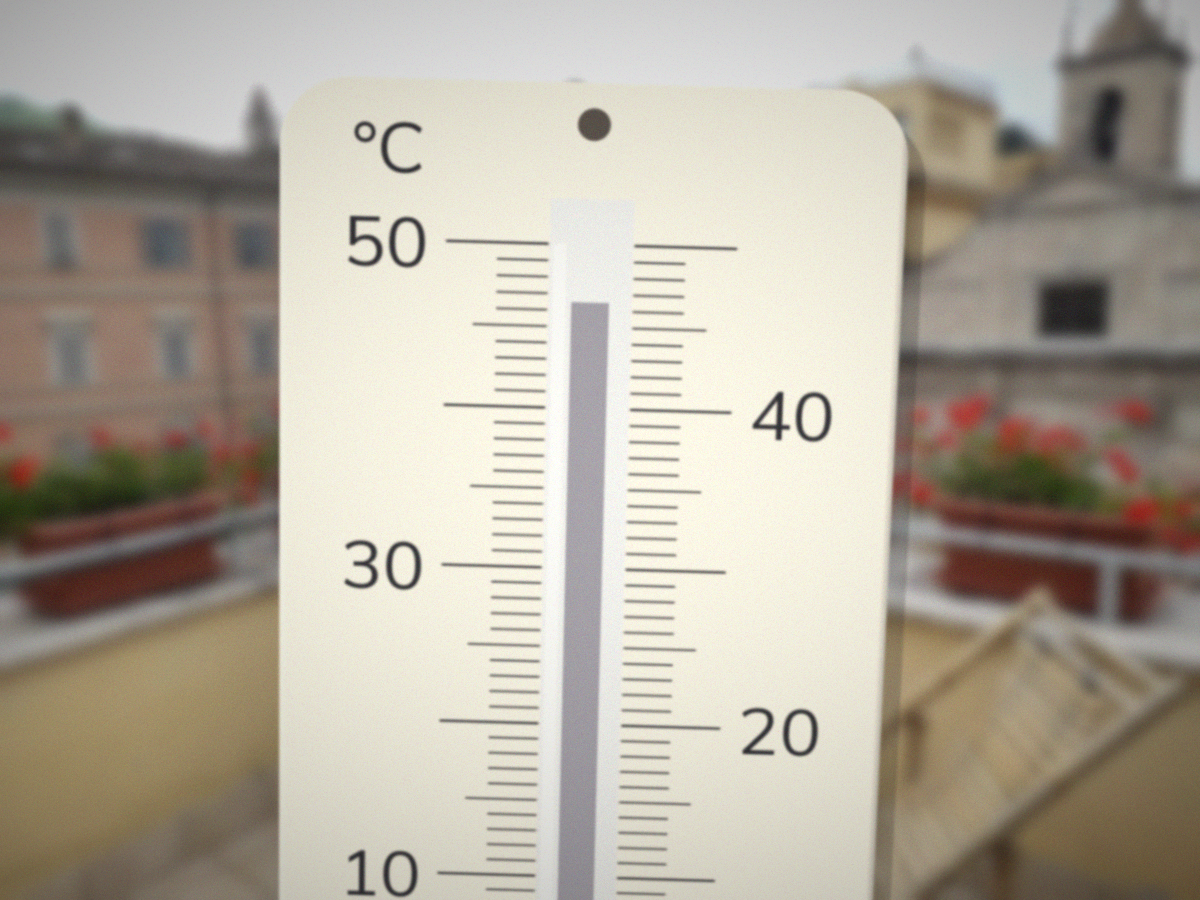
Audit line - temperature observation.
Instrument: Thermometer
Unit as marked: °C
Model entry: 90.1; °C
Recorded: 46.5; °C
